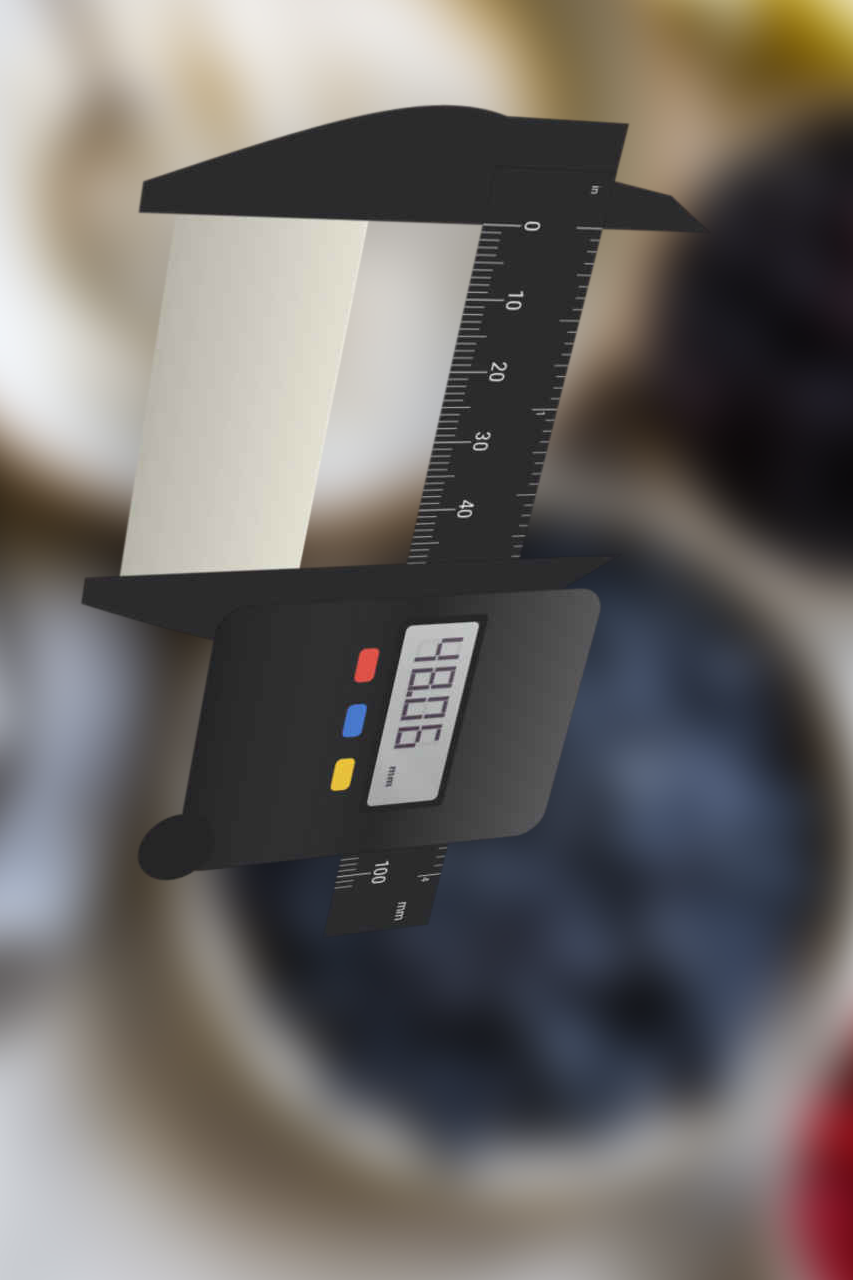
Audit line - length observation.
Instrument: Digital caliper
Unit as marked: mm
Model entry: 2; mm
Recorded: 48.06; mm
